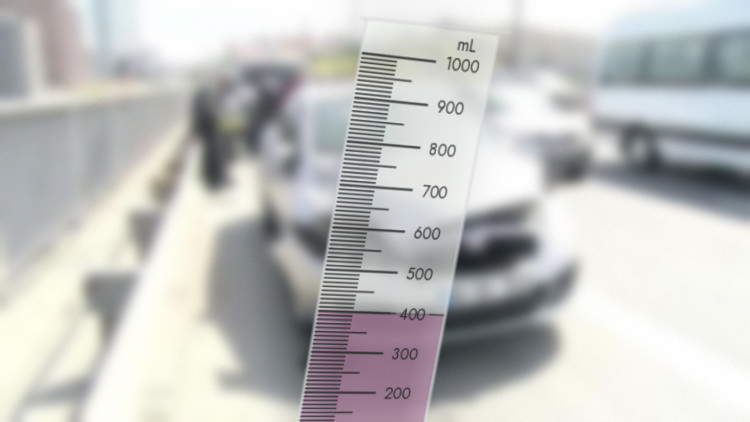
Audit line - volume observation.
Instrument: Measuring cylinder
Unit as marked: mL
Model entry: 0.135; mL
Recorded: 400; mL
